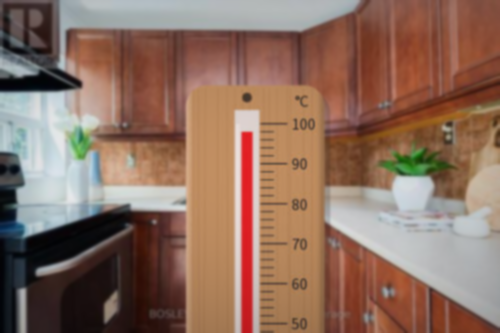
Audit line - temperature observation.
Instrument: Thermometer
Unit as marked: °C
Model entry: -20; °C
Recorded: 98; °C
